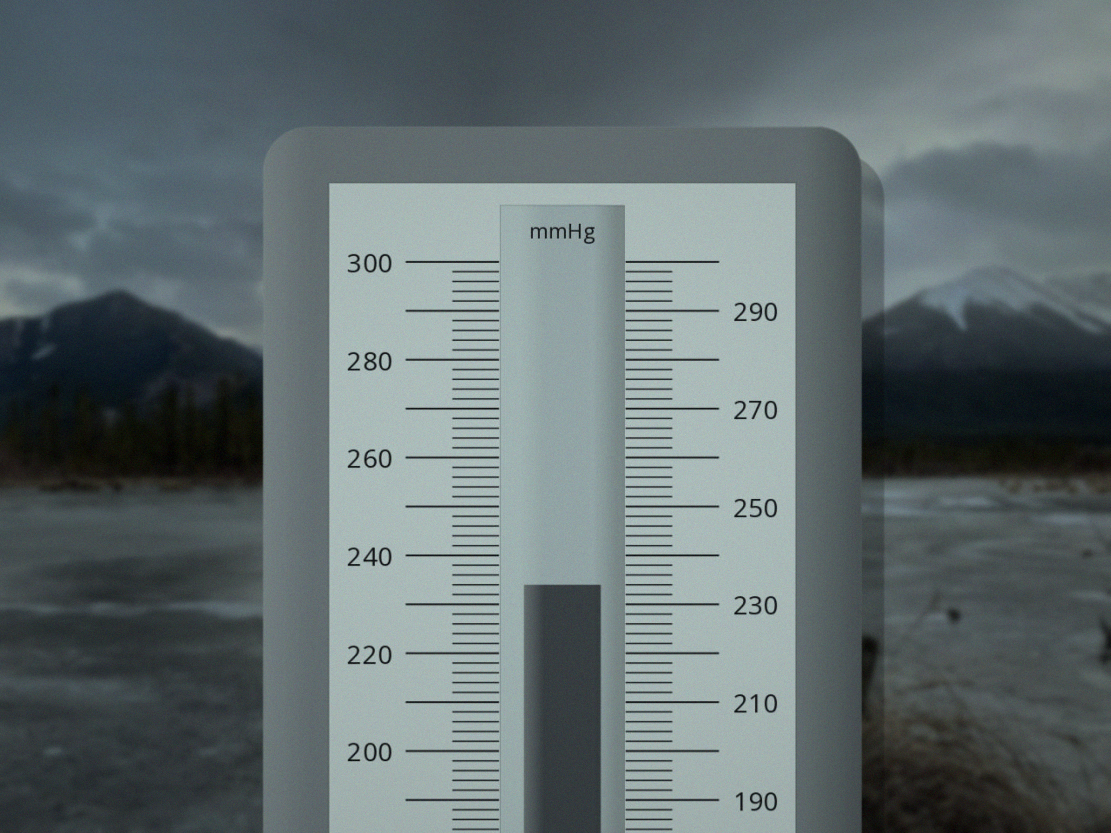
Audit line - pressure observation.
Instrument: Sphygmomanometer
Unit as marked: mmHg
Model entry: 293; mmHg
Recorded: 234; mmHg
